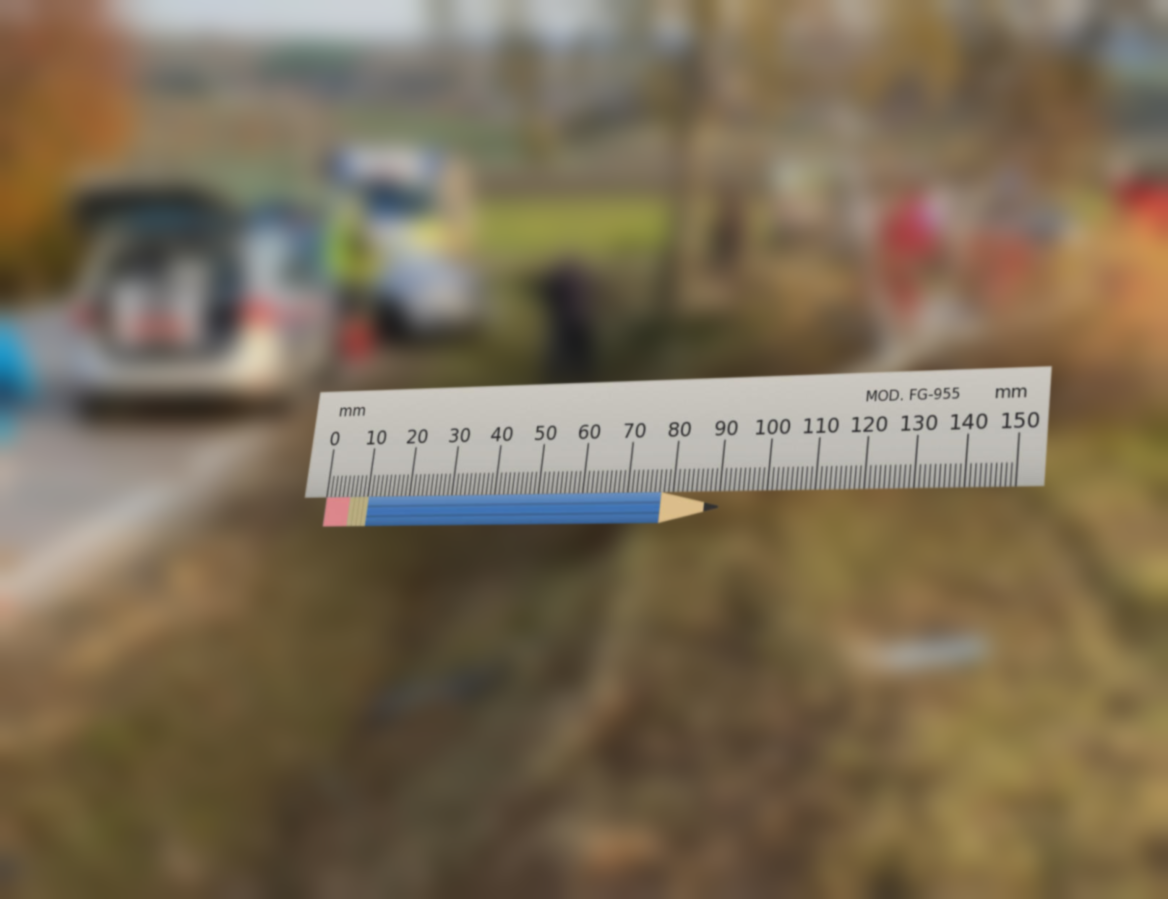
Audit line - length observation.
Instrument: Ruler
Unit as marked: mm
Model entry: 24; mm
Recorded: 90; mm
